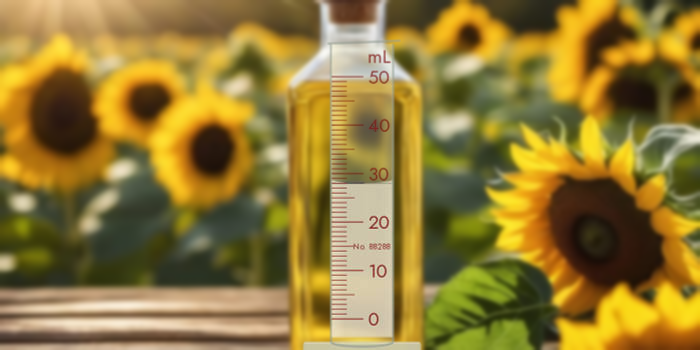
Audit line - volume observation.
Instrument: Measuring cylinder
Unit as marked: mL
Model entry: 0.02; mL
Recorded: 28; mL
